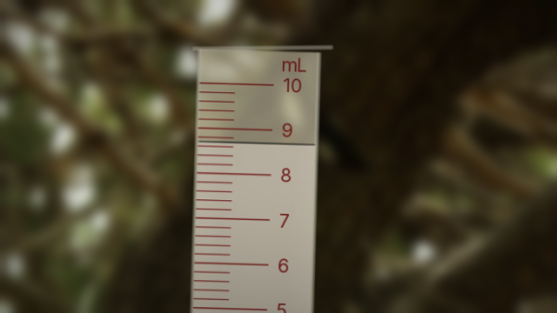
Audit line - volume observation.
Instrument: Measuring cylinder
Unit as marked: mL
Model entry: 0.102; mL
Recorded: 8.7; mL
